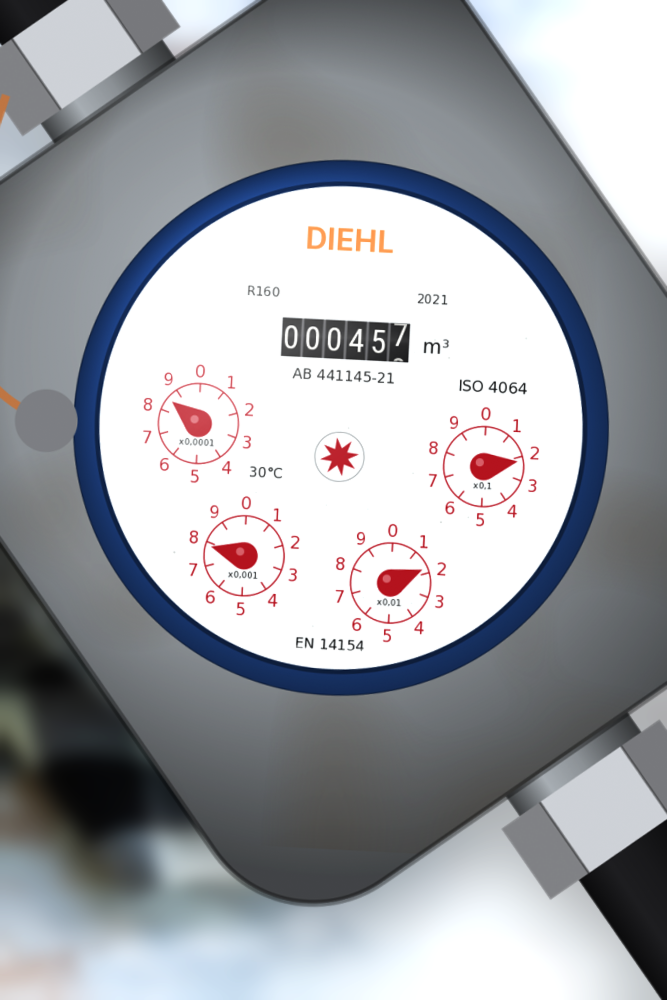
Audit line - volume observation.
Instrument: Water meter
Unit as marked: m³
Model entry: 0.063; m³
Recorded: 457.2178; m³
